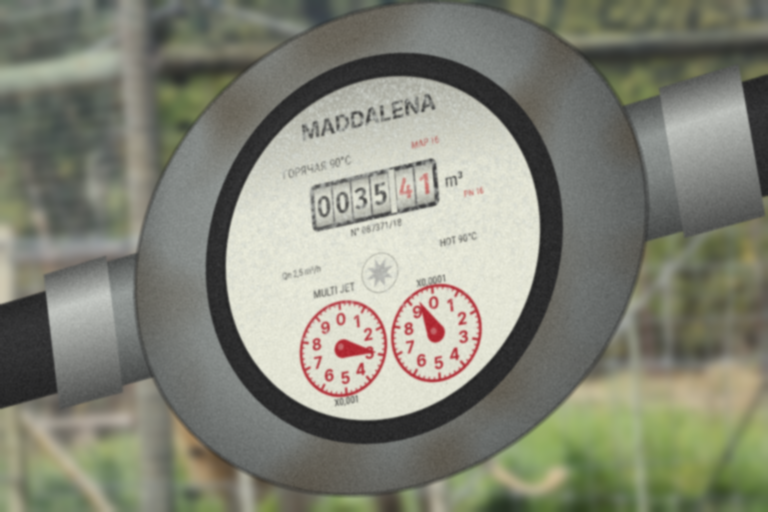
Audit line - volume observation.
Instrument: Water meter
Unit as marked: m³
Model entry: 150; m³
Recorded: 35.4129; m³
